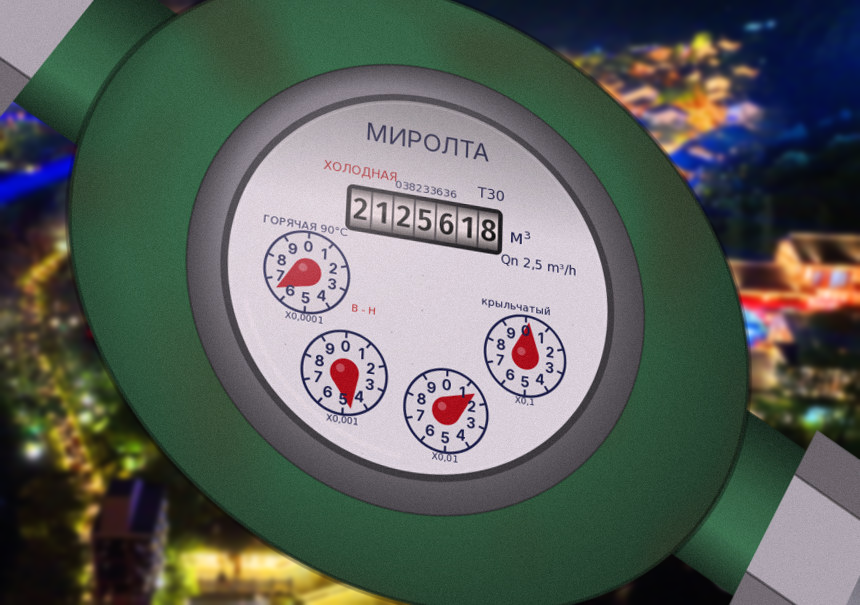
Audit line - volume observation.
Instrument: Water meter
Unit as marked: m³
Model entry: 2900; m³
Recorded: 2125618.0146; m³
